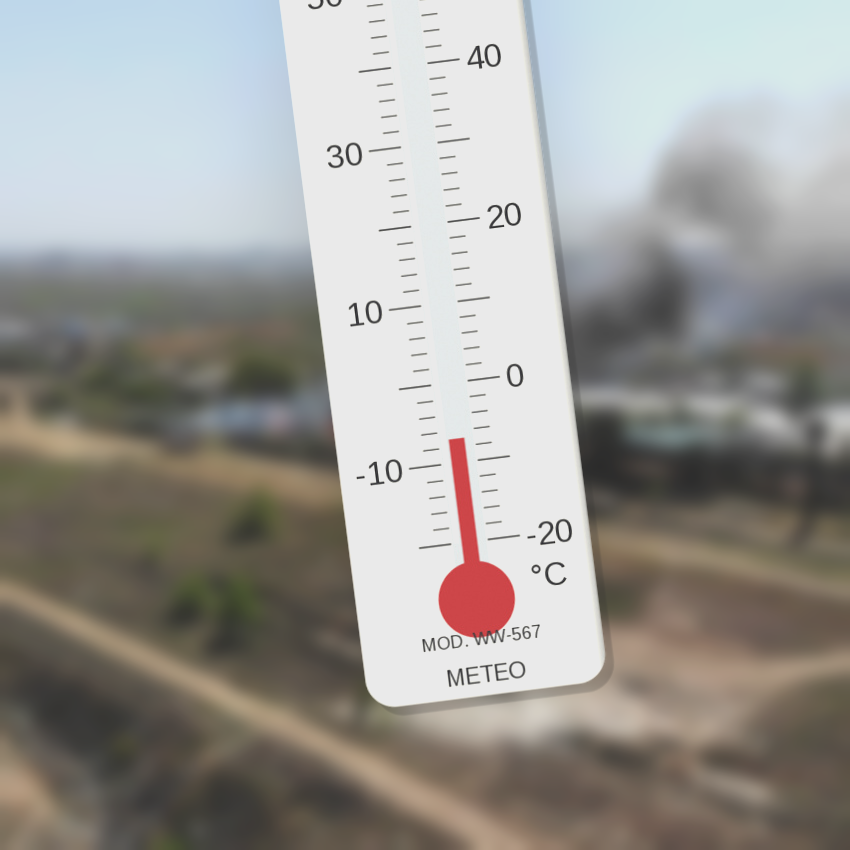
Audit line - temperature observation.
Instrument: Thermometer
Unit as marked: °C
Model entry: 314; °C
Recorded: -7; °C
